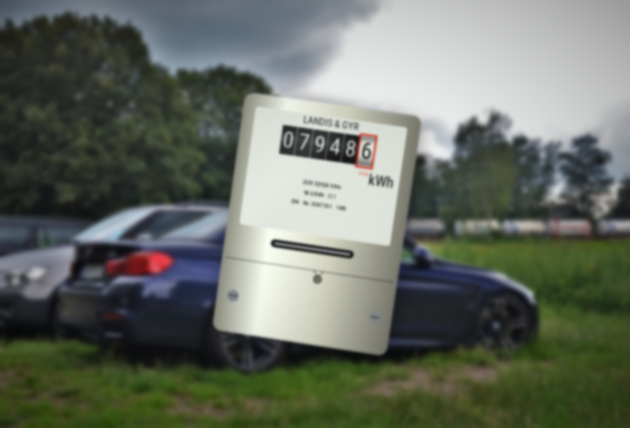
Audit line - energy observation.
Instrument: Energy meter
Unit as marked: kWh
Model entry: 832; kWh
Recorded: 7948.6; kWh
